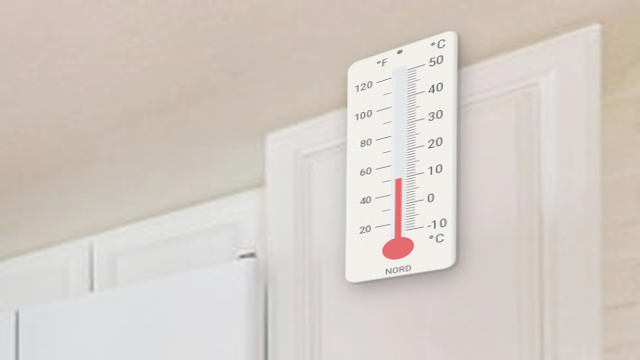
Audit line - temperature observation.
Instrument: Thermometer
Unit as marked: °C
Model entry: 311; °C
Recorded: 10; °C
